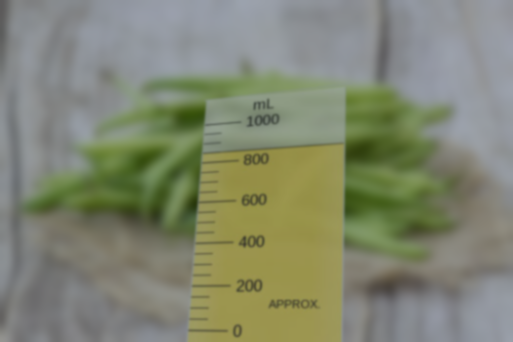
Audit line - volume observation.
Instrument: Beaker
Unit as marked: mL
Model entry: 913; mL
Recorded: 850; mL
